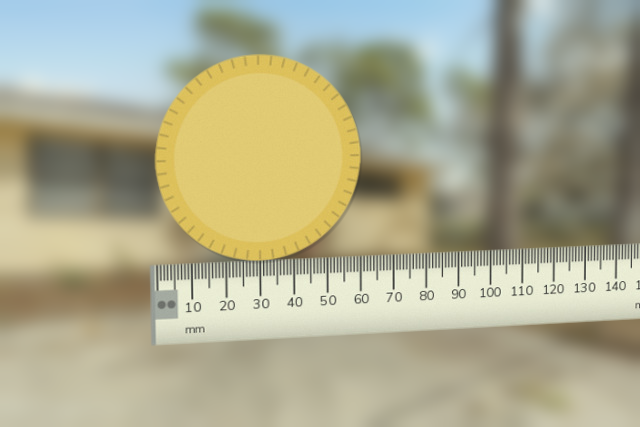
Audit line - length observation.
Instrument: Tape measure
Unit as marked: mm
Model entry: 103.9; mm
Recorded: 60; mm
